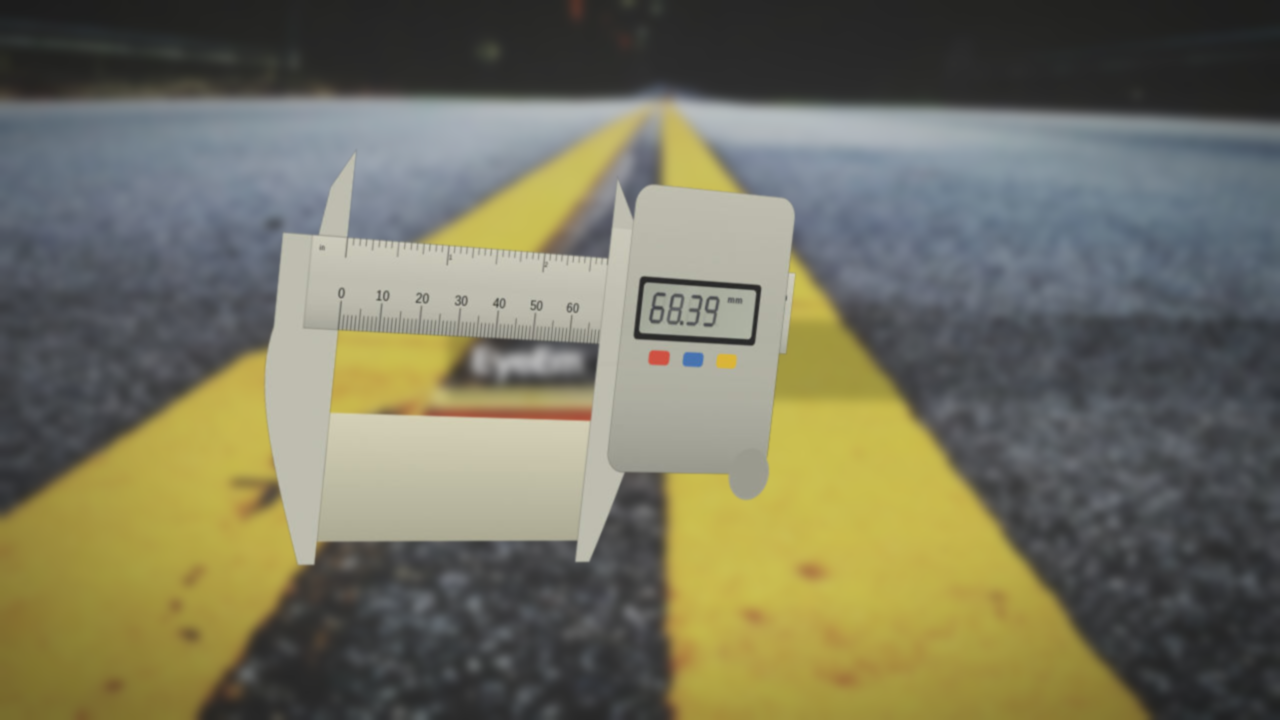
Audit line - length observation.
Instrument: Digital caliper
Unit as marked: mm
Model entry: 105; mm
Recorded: 68.39; mm
